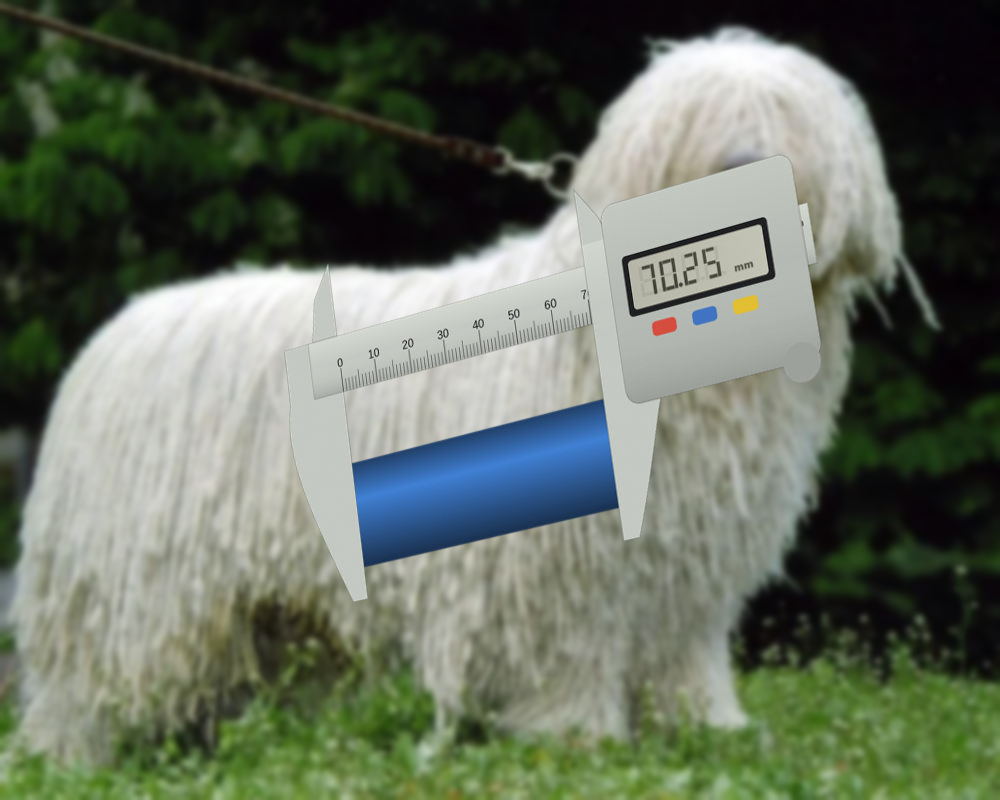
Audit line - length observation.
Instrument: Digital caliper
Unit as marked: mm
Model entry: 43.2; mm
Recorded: 70.25; mm
